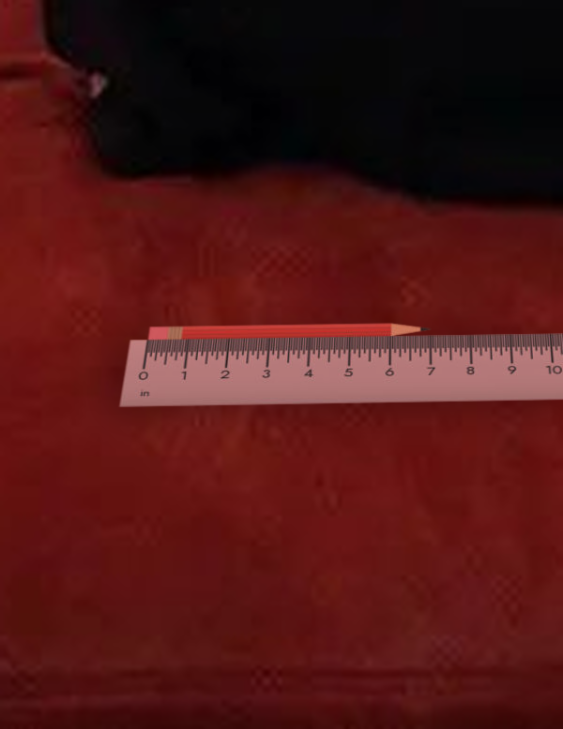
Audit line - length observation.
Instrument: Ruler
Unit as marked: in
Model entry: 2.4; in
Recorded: 7; in
